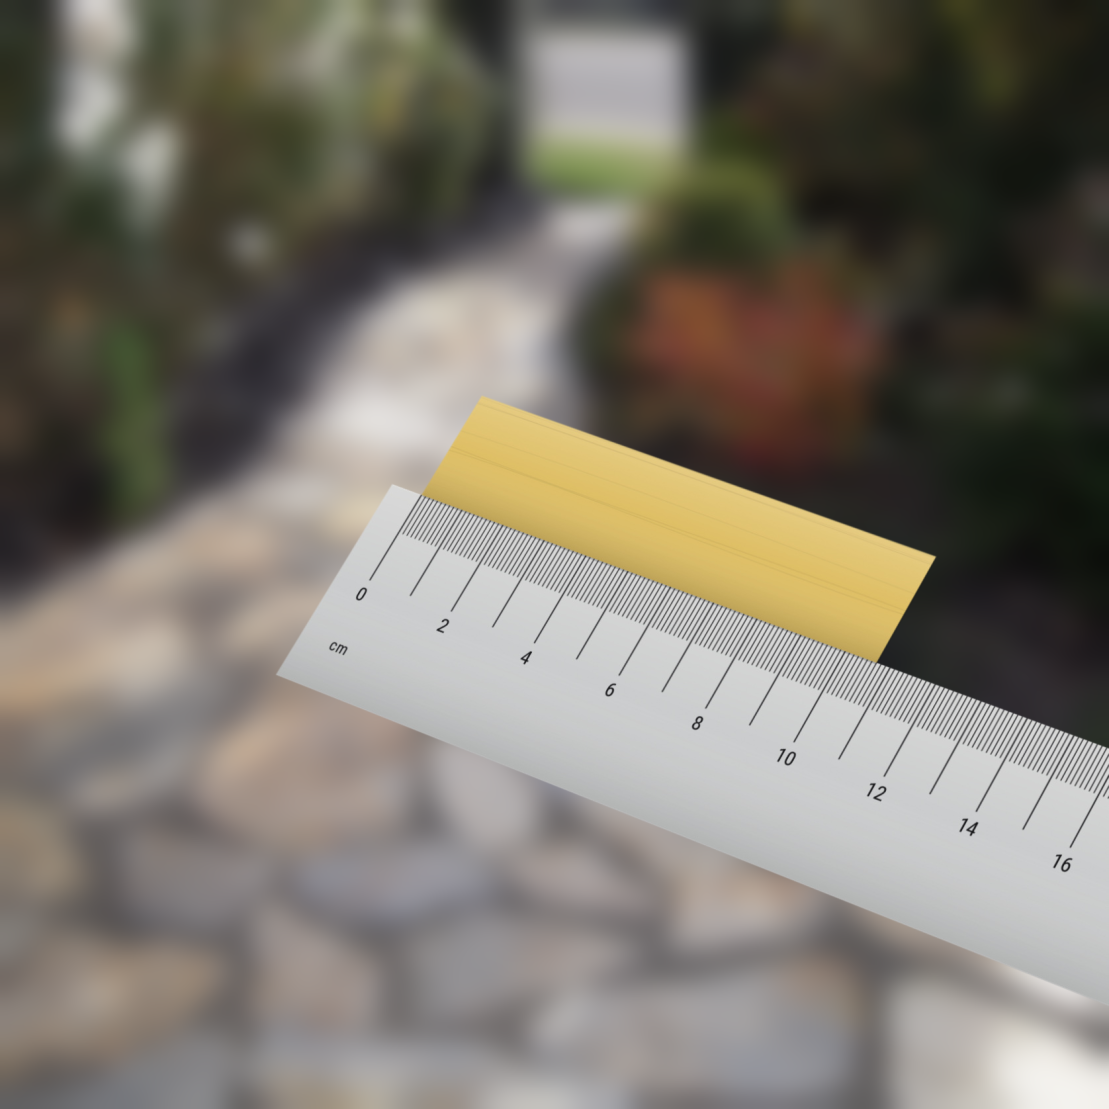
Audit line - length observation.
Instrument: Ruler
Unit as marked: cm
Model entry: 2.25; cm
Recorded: 10.7; cm
